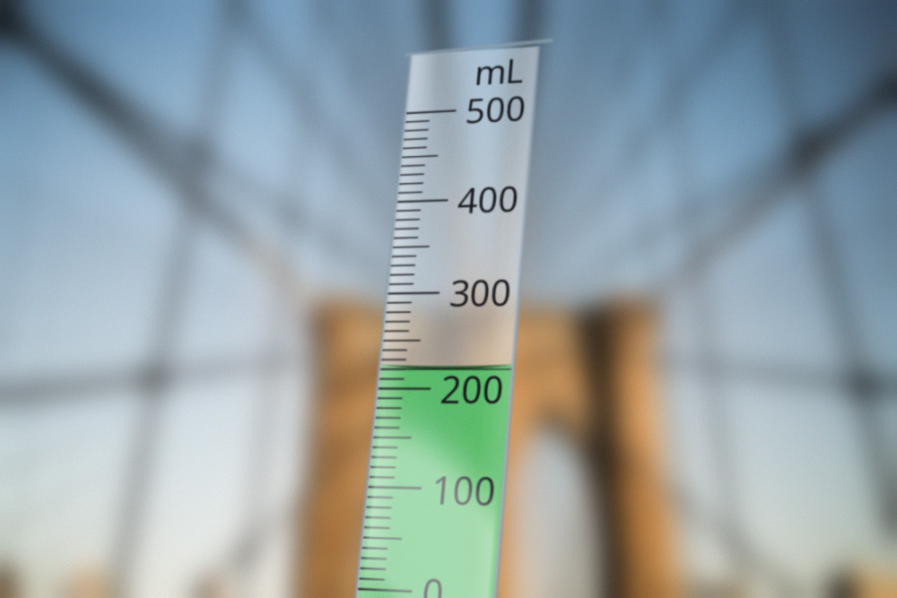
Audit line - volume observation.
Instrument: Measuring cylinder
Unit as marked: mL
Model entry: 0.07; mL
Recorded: 220; mL
